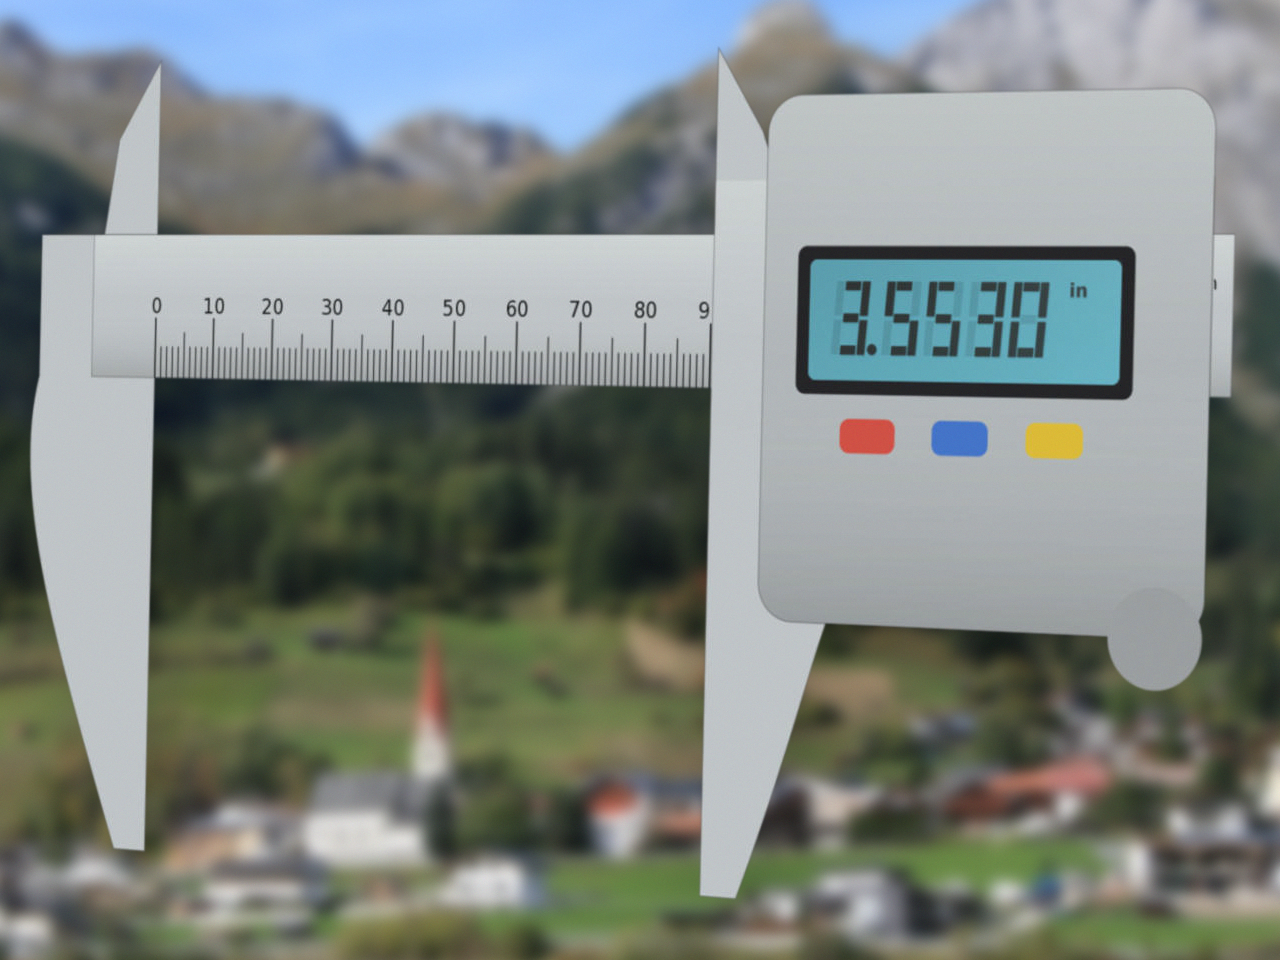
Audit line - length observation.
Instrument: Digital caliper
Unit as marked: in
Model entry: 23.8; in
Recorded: 3.5530; in
